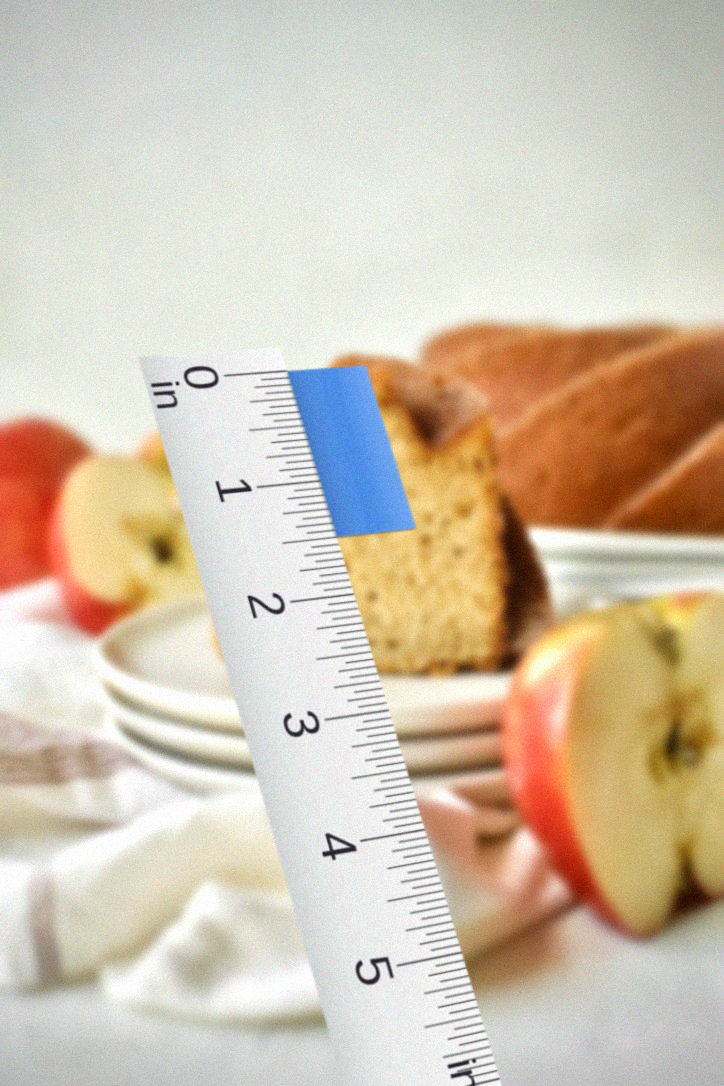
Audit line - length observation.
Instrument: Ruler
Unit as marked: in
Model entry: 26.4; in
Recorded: 1.5; in
